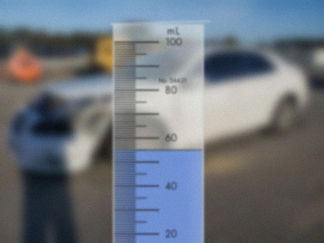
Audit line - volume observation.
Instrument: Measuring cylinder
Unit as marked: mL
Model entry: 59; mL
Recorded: 55; mL
